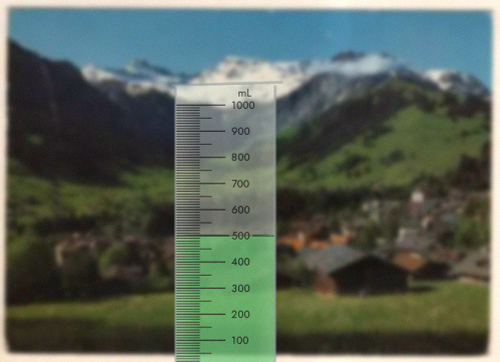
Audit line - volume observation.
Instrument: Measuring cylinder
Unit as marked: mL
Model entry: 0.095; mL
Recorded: 500; mL
